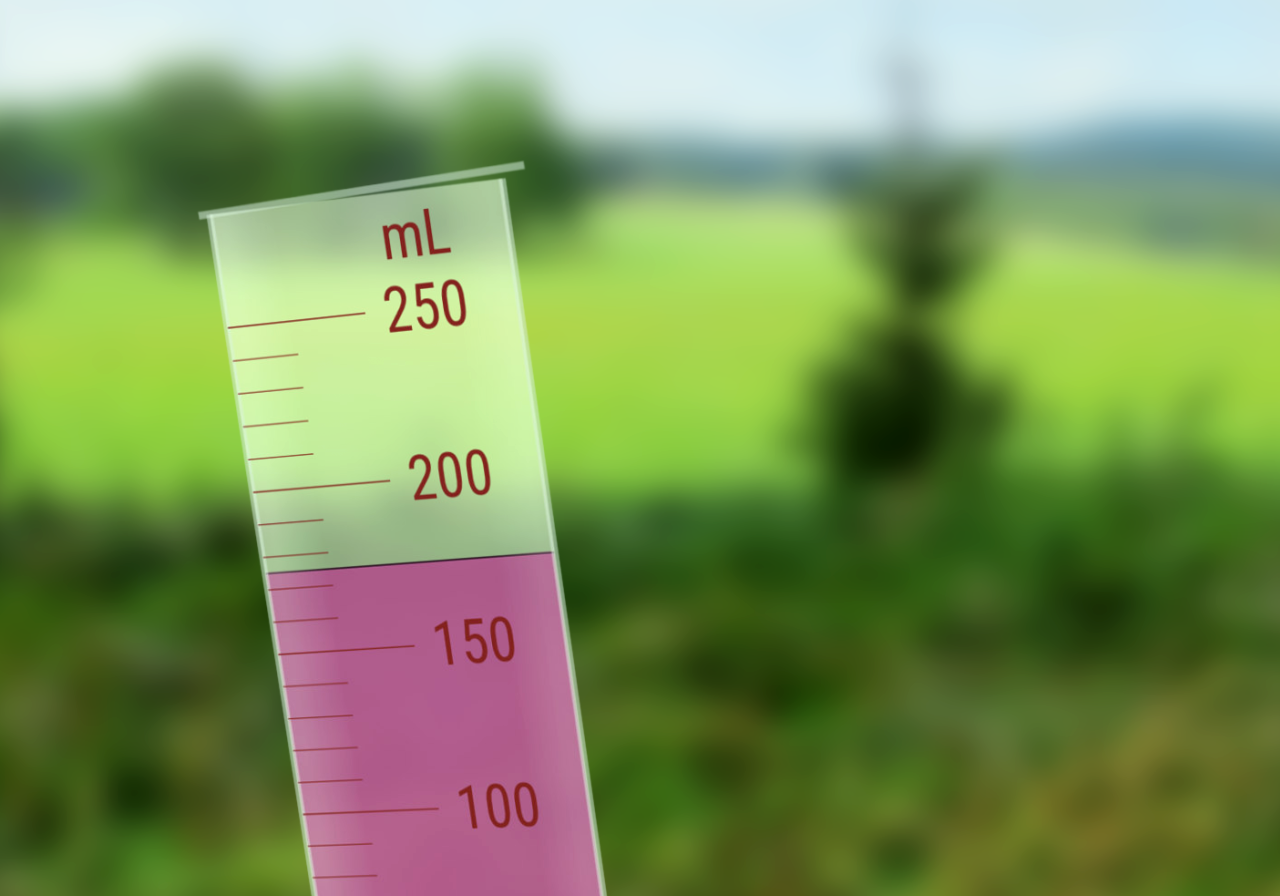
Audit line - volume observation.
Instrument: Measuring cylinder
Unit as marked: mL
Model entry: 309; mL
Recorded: 175; mL
